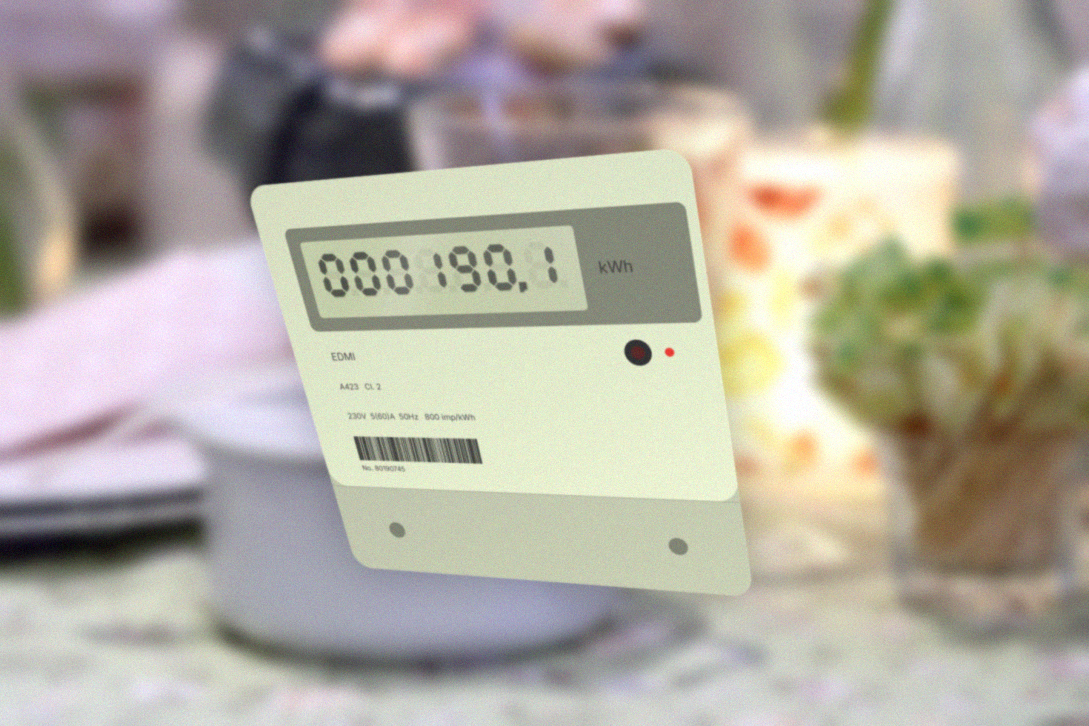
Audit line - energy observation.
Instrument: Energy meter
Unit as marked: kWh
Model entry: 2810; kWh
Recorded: 190.1; kWh
